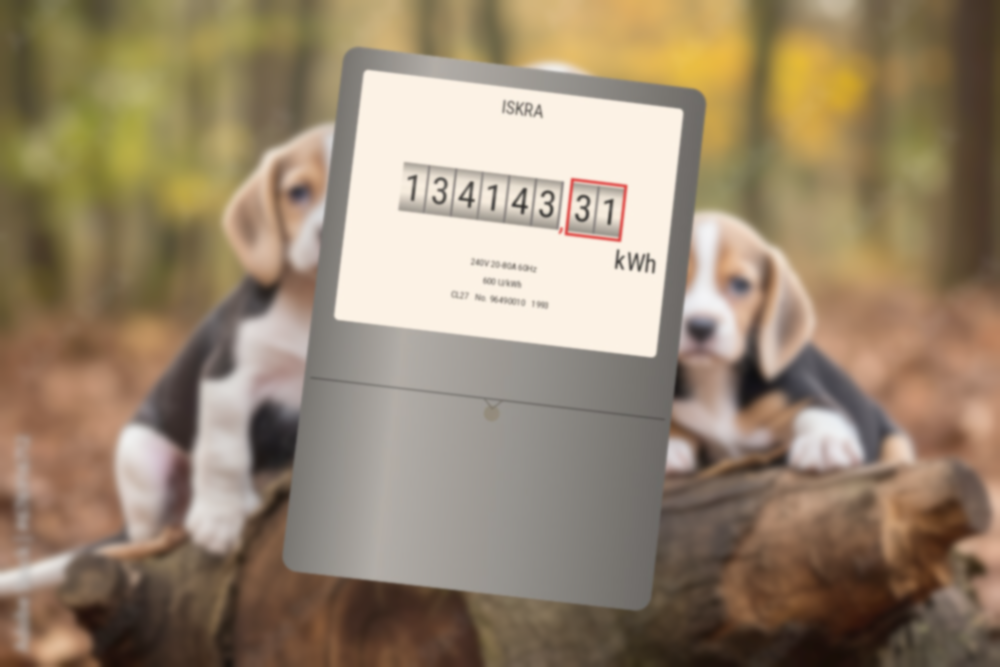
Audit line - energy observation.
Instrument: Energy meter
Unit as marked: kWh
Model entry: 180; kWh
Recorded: 134143.31; kWh
